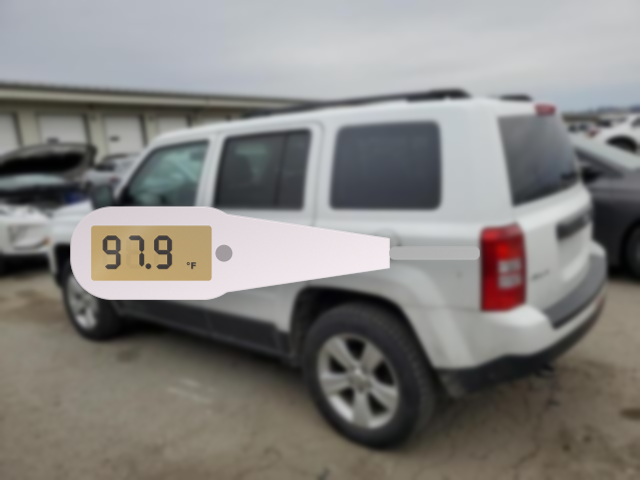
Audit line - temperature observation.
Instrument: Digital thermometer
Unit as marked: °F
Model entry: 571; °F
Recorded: 97.9; °F
